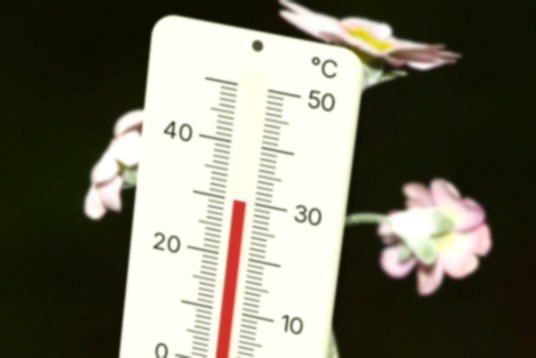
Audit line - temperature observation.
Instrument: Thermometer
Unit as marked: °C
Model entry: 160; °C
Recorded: 30; °C
